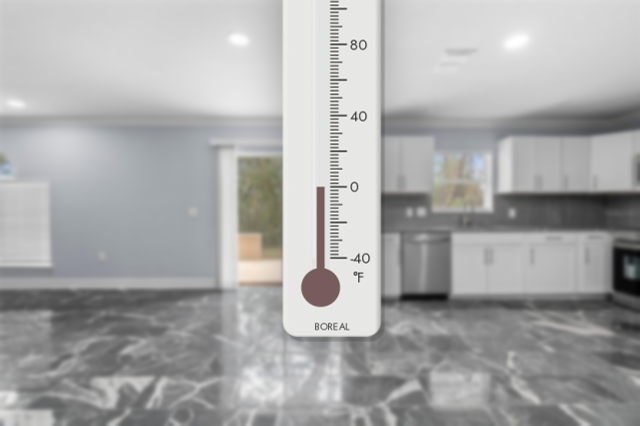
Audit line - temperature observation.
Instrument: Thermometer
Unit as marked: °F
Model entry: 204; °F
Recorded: 0; °F
